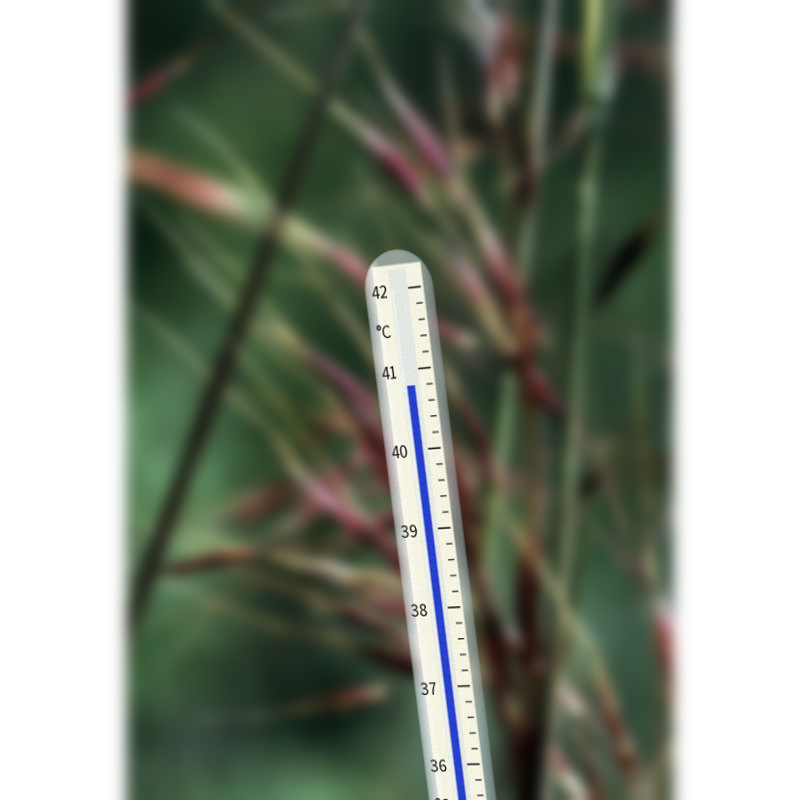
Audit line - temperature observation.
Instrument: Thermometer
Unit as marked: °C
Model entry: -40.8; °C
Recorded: 40.8; °C
